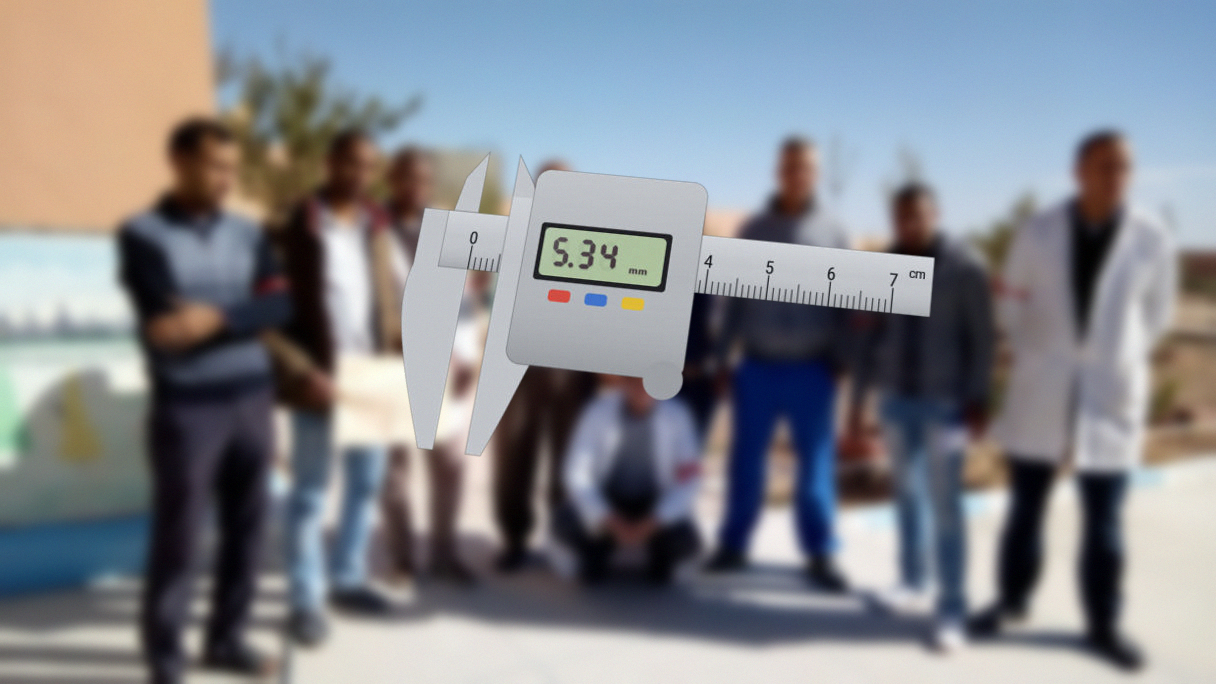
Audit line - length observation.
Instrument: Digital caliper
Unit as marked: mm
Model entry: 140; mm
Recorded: 5.34; mm
